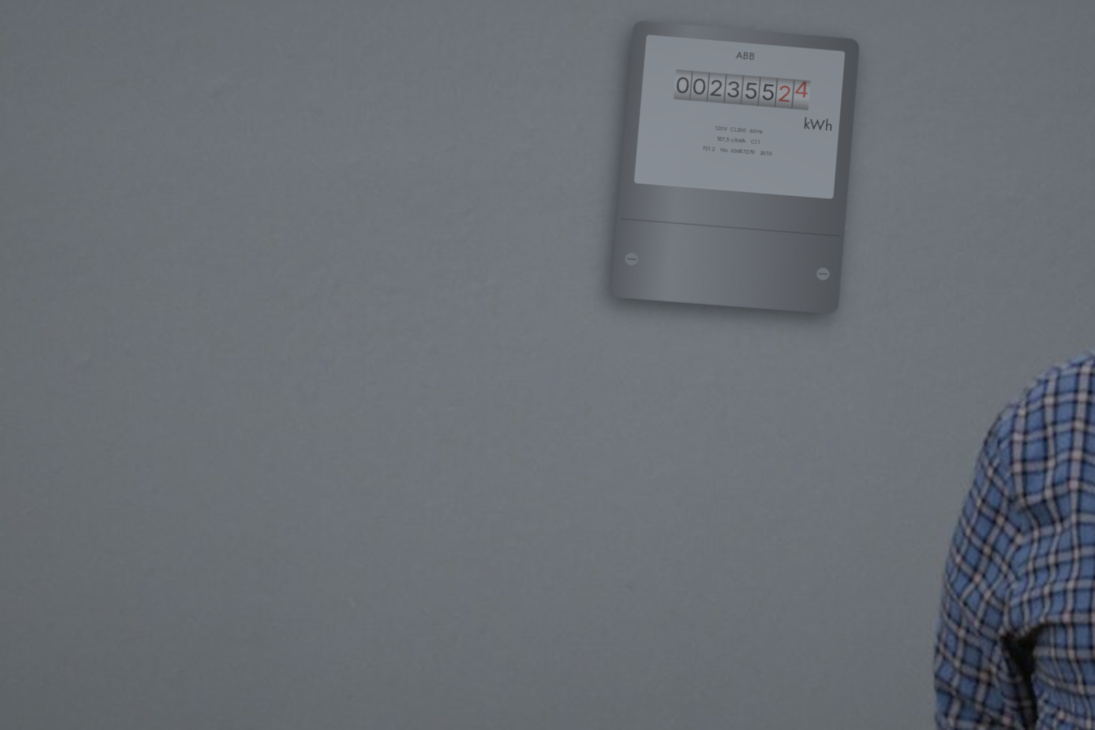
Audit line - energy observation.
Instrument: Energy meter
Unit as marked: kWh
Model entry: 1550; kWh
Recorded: 2355.24; kWh
